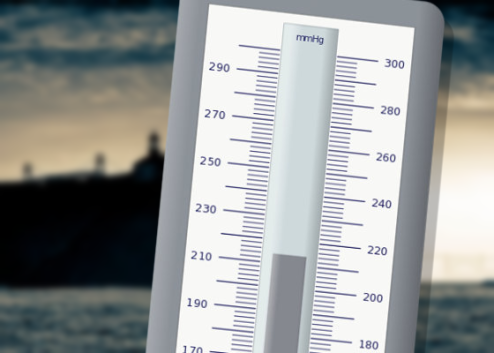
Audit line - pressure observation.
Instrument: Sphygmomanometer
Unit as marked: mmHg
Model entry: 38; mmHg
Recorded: 214; mmHg
